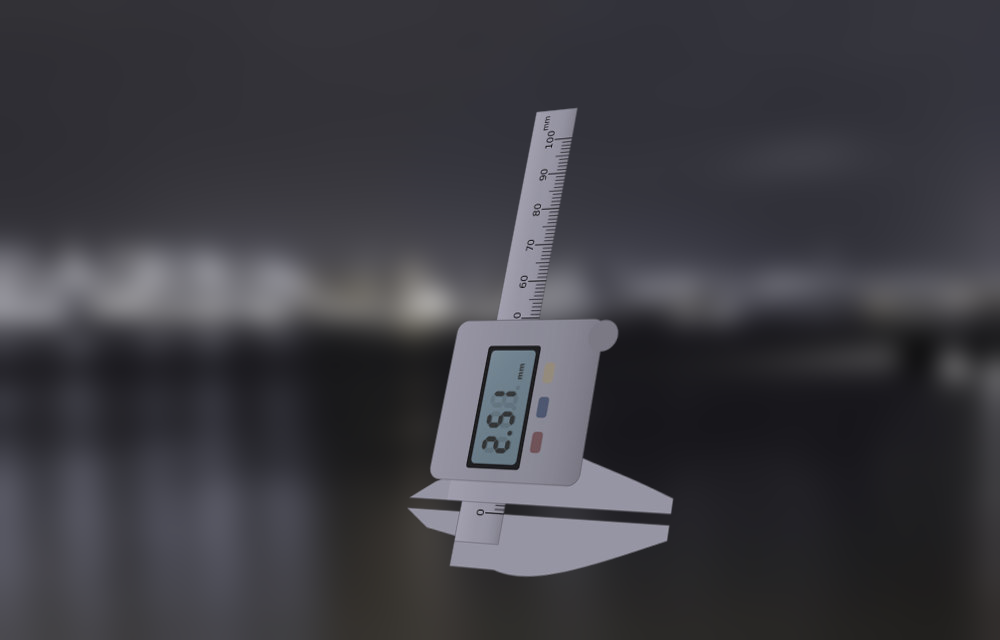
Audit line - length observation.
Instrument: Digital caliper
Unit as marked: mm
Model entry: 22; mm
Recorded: 2.51; mm
